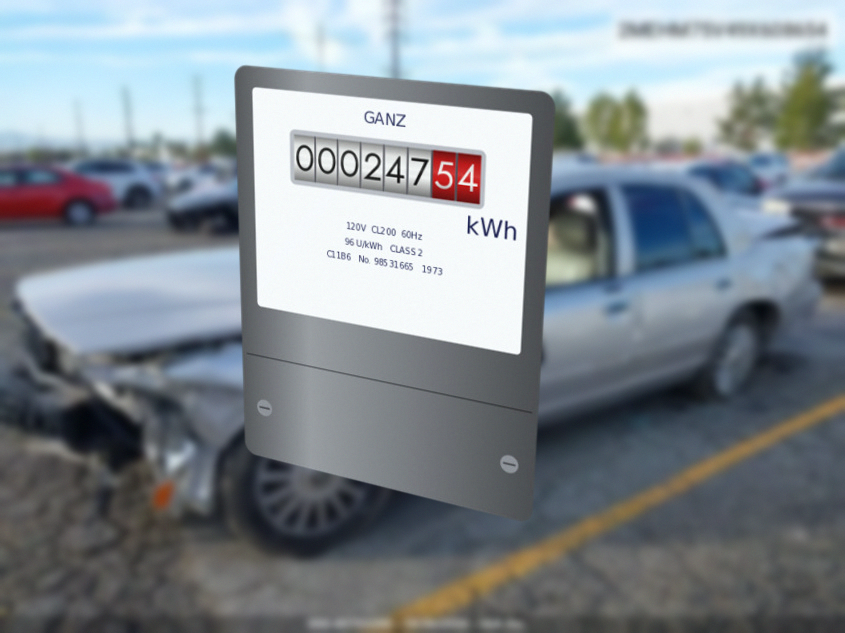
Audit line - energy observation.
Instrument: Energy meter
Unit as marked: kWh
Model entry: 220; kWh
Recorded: 247.54; kWh
